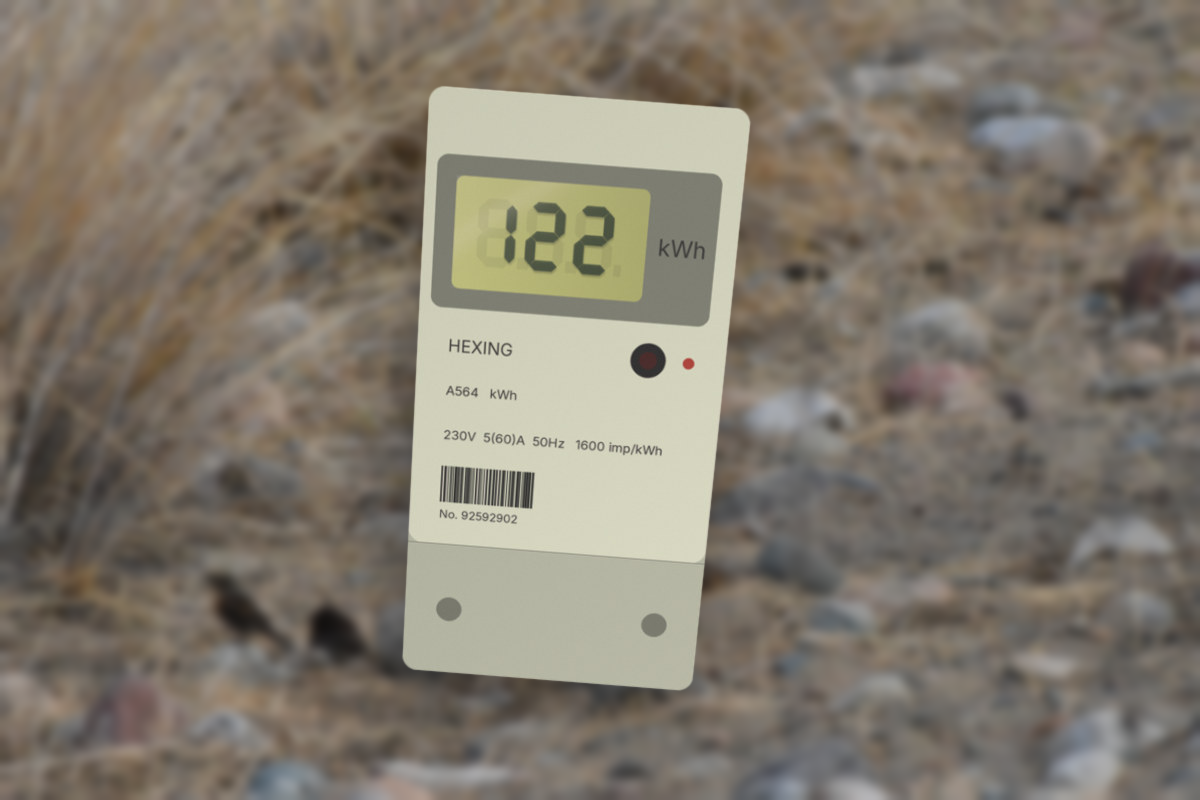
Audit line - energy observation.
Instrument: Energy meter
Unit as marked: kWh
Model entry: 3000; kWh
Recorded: 122; kWh
